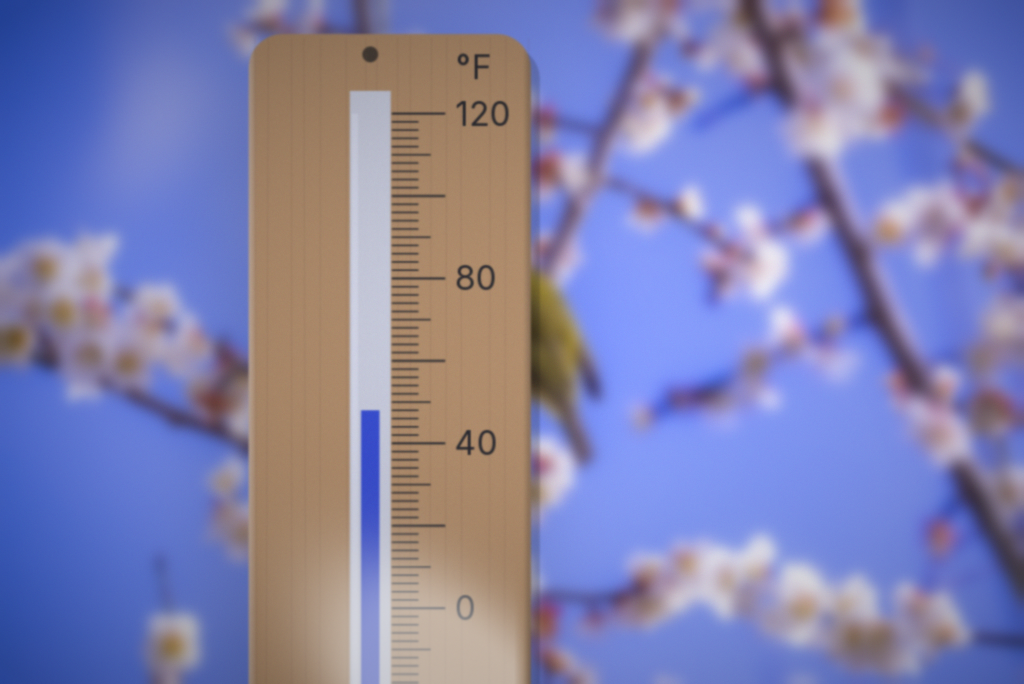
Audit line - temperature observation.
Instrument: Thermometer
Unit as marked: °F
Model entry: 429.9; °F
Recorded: 48; °F
